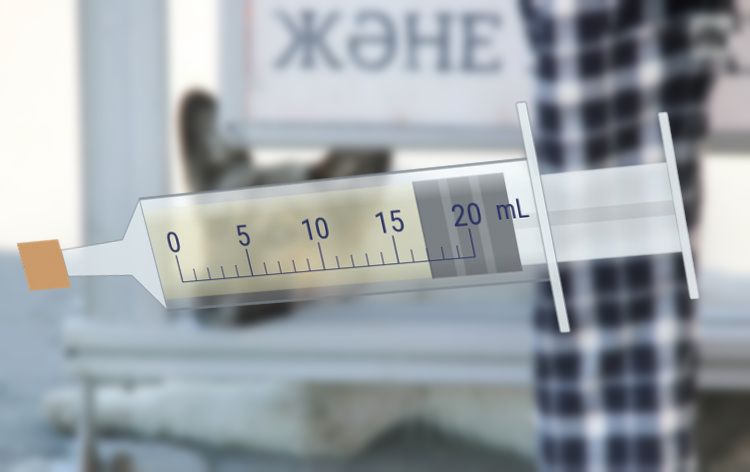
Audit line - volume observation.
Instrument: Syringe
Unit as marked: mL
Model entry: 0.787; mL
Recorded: 17; mL
